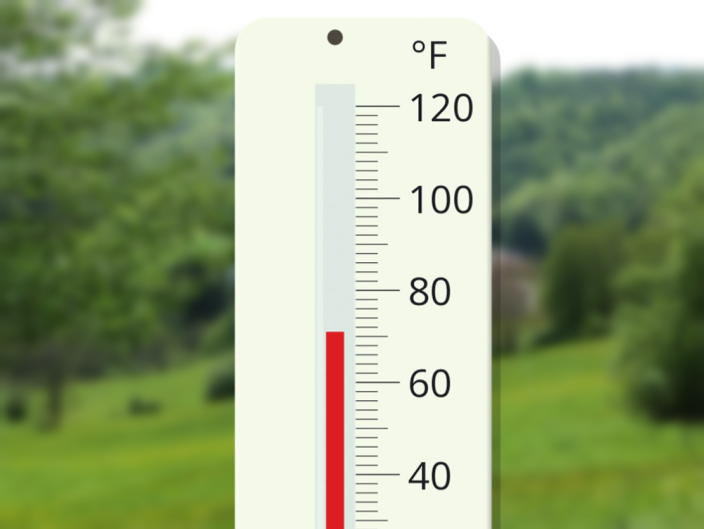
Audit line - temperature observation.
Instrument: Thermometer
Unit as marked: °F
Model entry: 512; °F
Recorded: 71; °F
